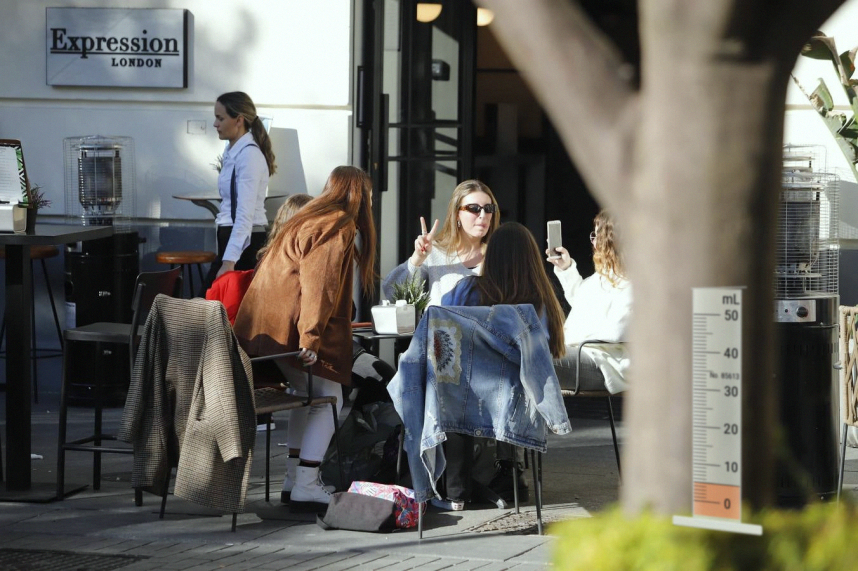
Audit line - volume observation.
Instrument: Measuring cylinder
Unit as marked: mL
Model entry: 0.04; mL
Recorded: 5; mL
